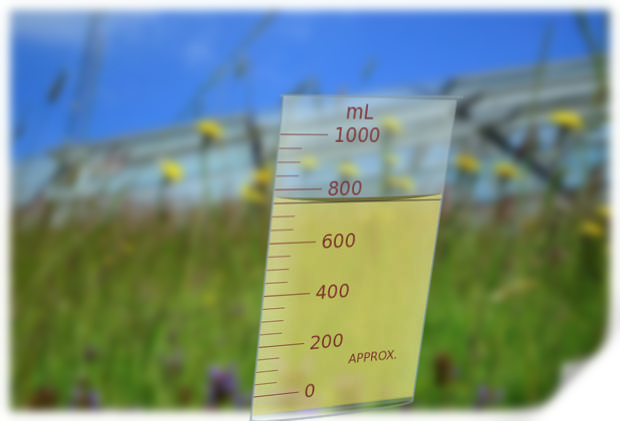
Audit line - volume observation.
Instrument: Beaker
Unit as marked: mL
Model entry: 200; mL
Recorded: 750; mL
